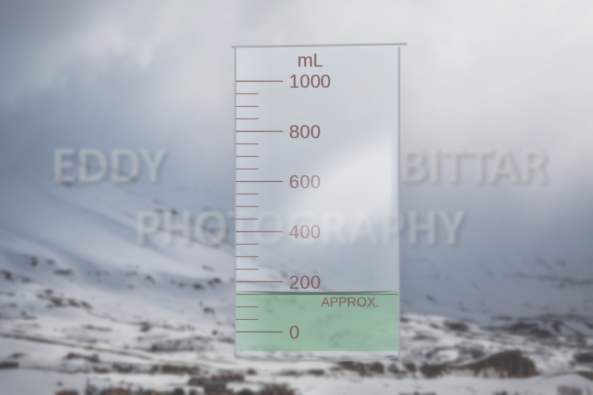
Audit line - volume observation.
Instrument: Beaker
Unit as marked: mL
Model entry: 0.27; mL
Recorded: 150; mL
